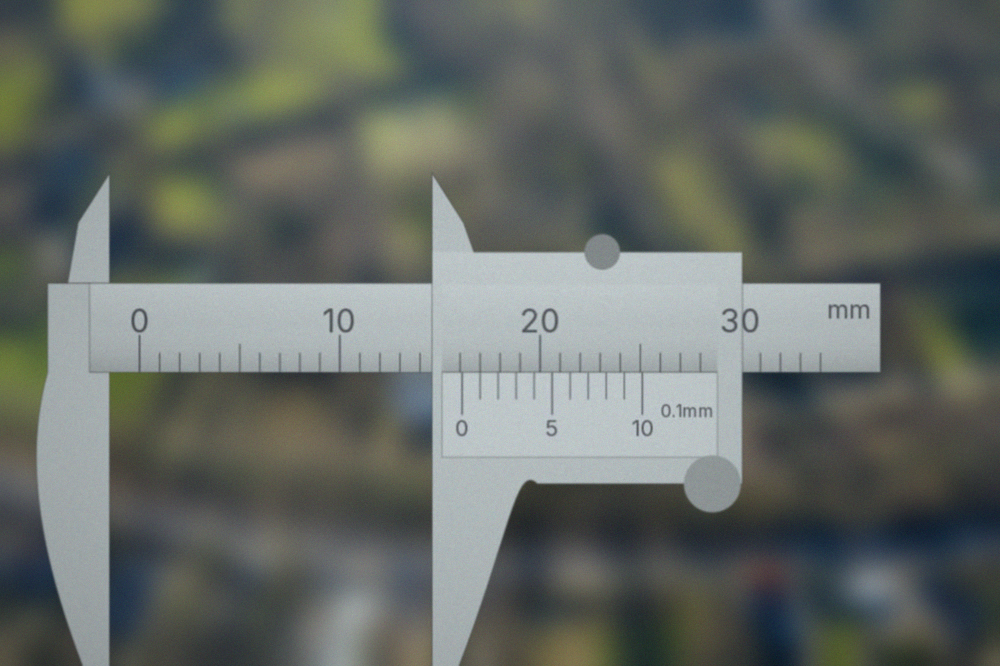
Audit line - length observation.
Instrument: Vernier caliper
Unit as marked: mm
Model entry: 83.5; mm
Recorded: 16.1; mm
